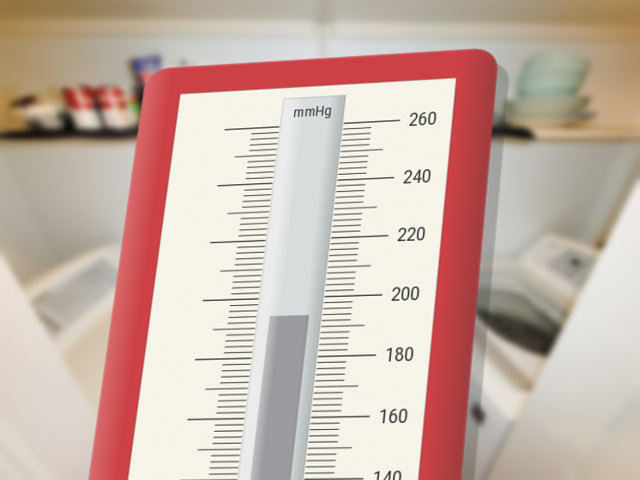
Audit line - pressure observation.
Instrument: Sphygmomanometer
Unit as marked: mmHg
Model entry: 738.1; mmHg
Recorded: 194; mmHg
